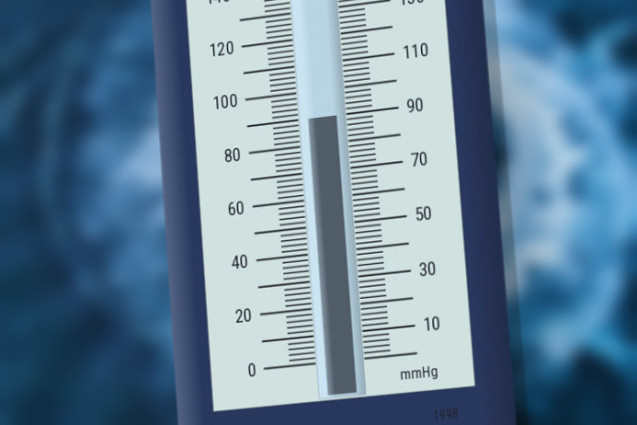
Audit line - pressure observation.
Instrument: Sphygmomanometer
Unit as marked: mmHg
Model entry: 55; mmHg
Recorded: 90; mmHg
